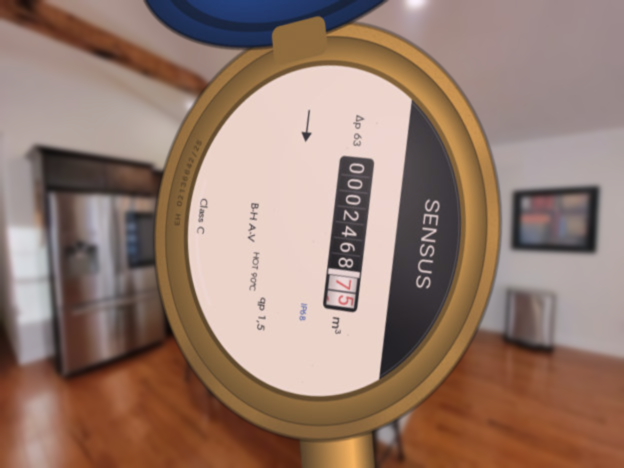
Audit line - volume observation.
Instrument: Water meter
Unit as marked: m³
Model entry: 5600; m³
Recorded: 2468.75; m³
